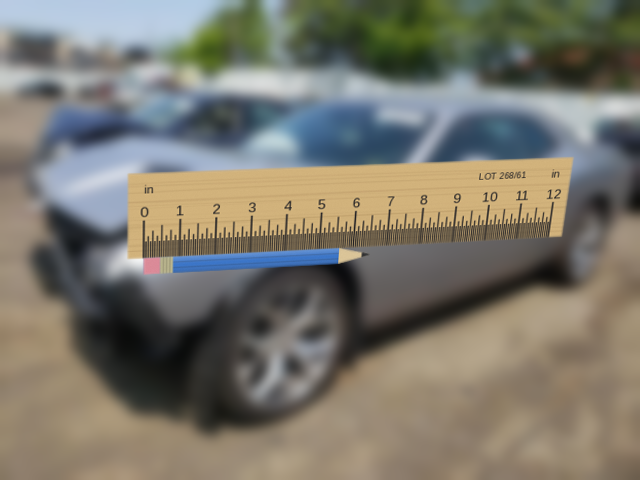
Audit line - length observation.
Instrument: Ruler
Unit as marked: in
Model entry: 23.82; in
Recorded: 6.5; in
